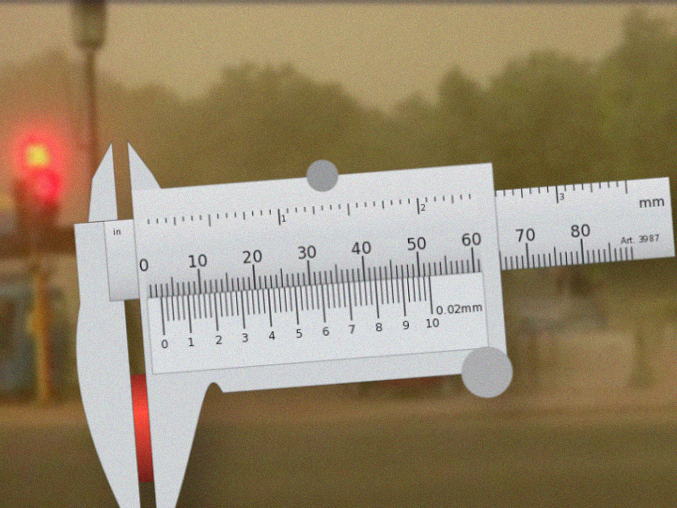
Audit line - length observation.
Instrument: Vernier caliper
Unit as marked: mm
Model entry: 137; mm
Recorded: 2.8; mm
